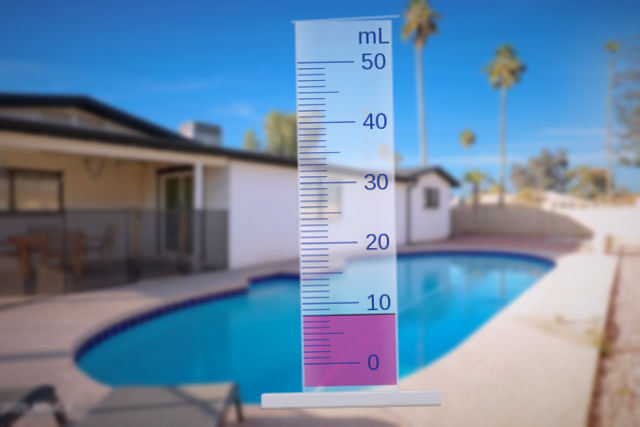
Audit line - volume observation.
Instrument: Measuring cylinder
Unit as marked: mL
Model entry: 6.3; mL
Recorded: 8; mL
